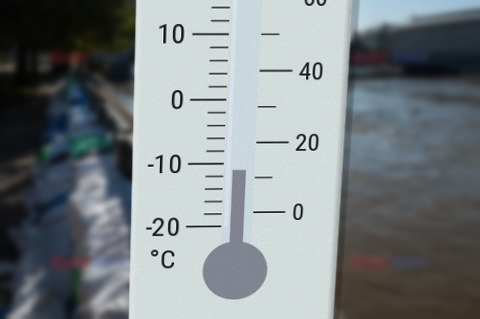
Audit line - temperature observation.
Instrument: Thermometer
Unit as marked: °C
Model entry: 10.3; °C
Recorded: -11; °C
